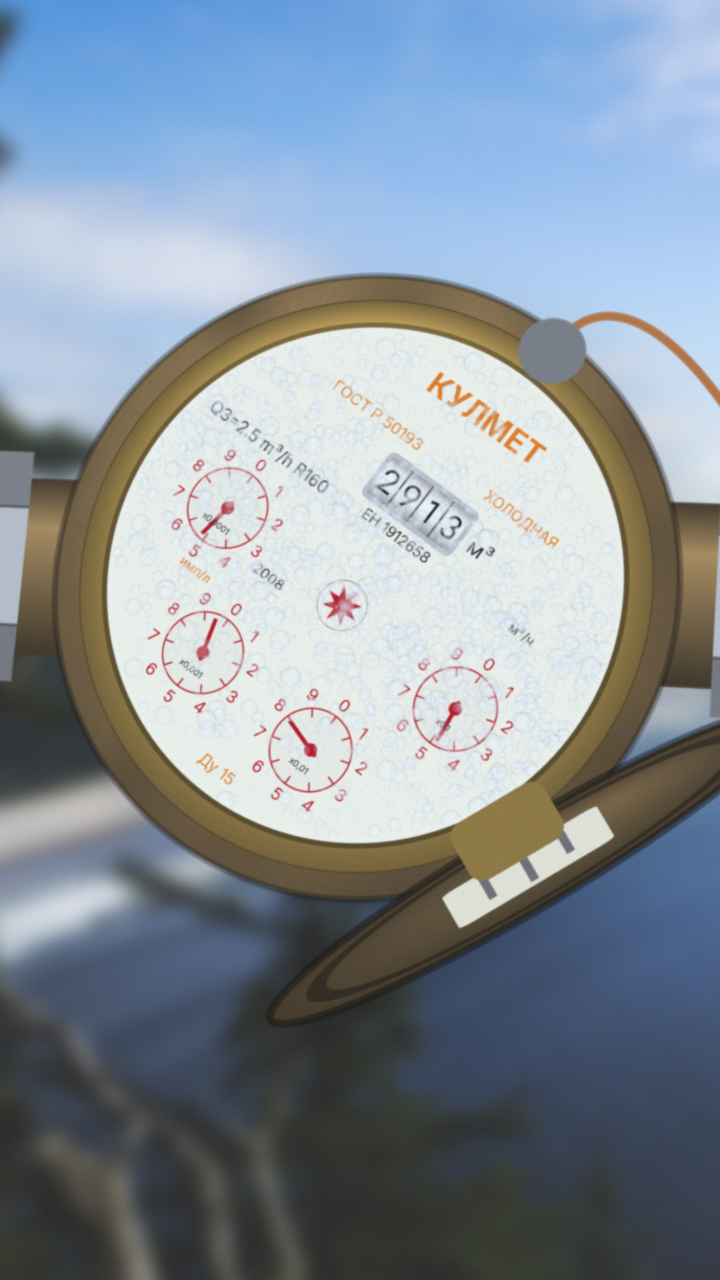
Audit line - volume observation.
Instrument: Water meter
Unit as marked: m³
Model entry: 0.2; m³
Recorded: 2913.4795; m³
